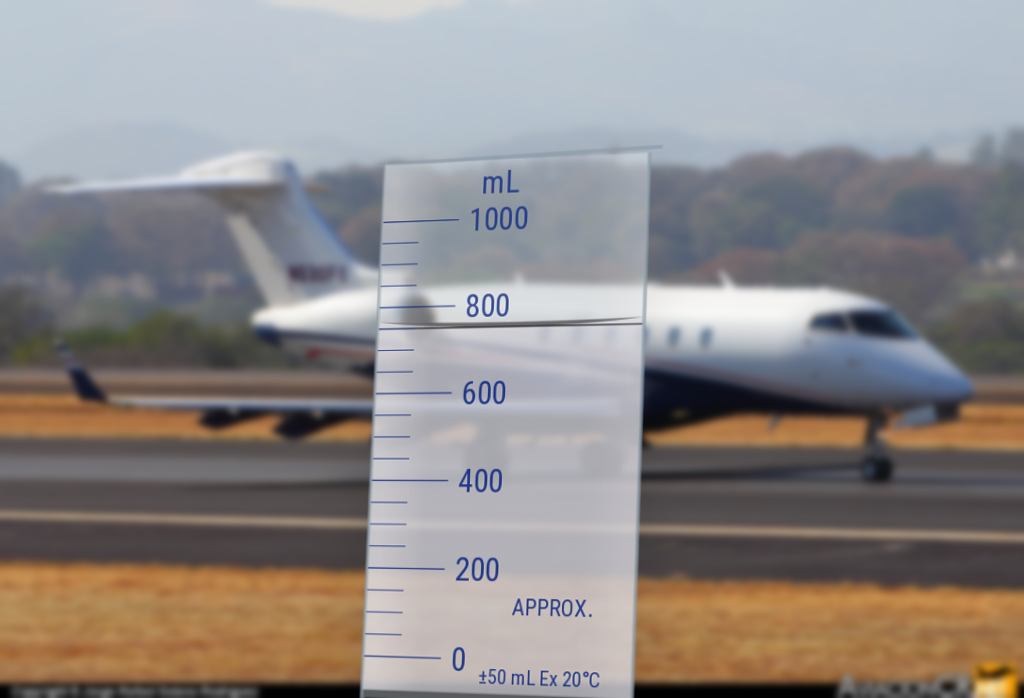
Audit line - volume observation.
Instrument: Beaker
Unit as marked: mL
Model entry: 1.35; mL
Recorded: 750; mL
